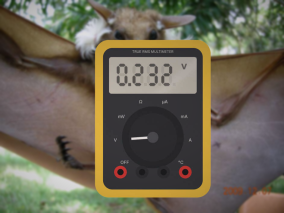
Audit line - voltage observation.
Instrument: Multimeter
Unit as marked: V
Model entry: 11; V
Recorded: 0.232; V
